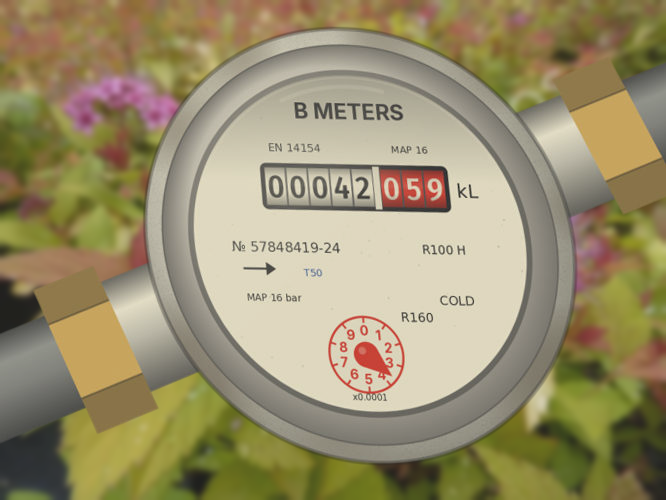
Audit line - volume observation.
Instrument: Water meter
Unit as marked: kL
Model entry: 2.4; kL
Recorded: 42.0593; kL
